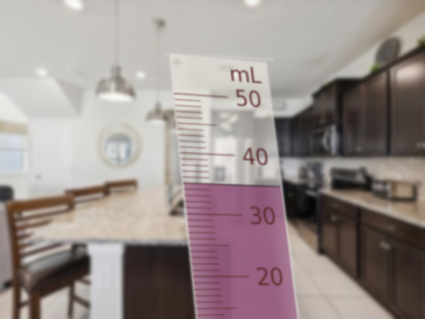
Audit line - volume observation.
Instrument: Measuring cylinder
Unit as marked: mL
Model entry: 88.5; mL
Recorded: 35; mL
